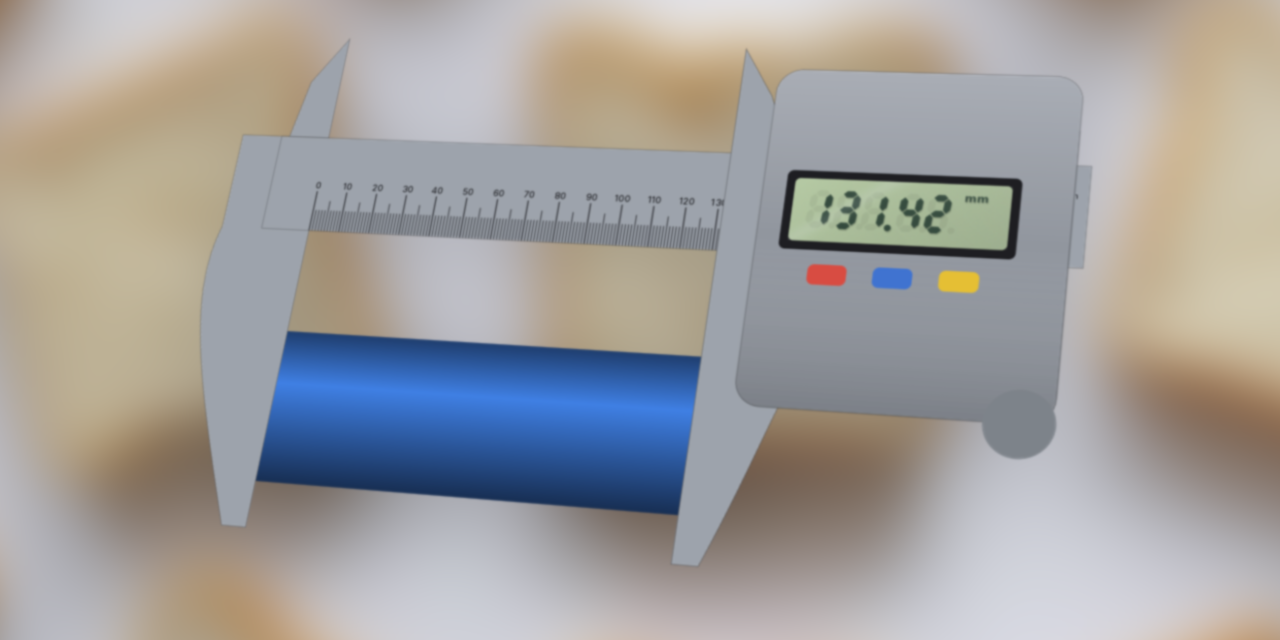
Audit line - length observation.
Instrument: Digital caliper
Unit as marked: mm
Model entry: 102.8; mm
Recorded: 131.42; mm
